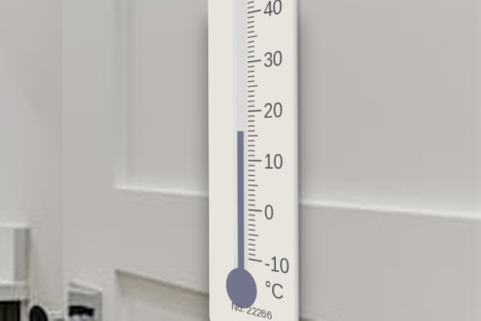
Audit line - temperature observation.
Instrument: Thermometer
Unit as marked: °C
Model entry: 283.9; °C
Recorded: 16; °C
